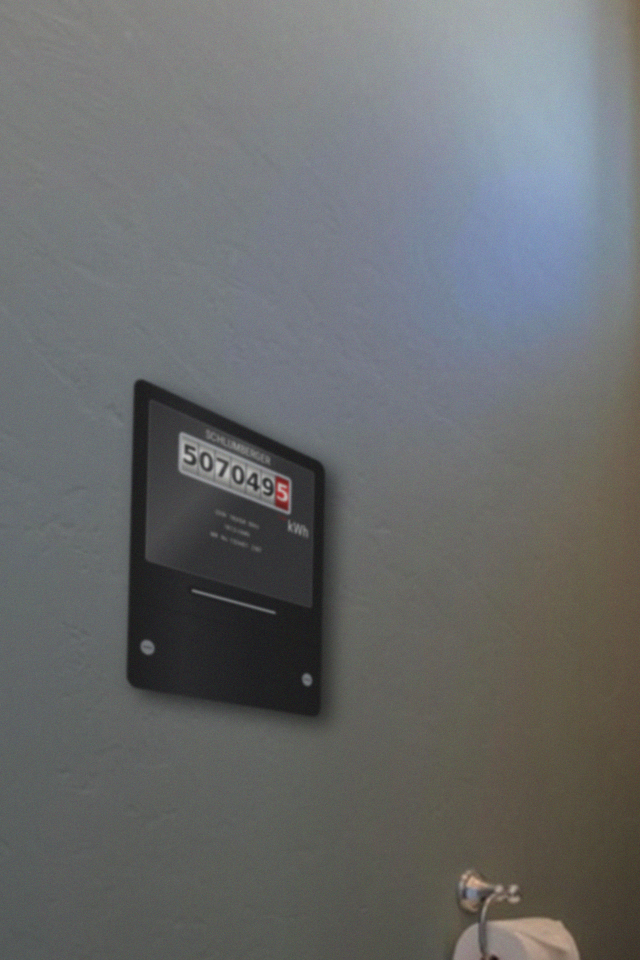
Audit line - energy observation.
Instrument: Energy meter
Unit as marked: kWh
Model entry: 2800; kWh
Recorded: 507049.5; kWh
